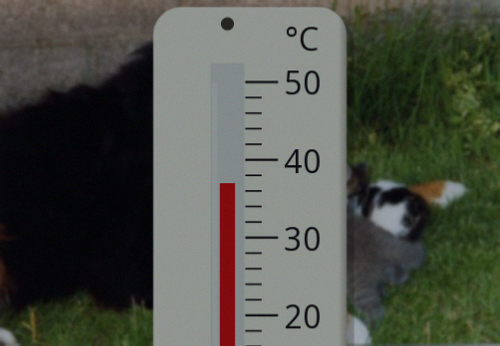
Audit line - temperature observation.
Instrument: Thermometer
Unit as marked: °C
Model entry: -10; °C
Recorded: 37; °C
